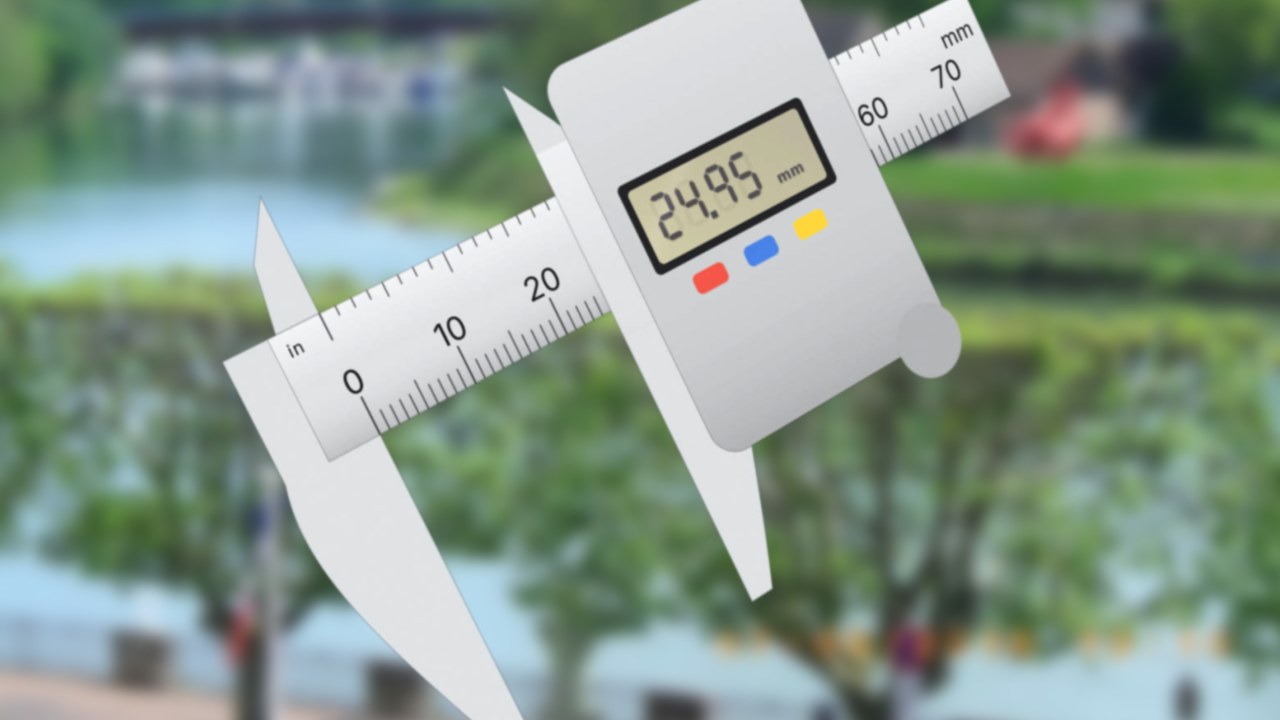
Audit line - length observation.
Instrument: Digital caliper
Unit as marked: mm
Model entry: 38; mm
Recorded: 24.95; mm
